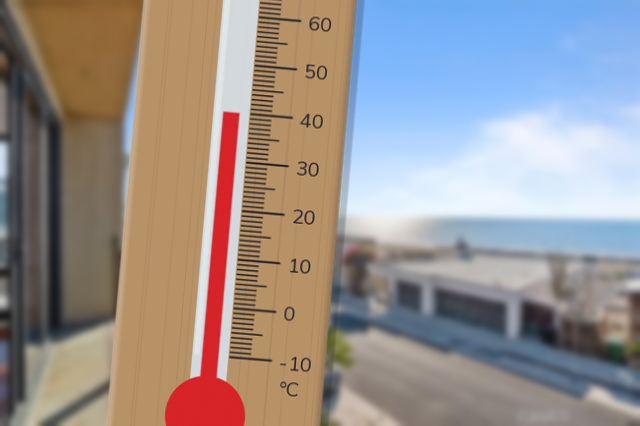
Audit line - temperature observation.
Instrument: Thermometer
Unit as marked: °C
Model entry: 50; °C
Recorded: 40; °C
